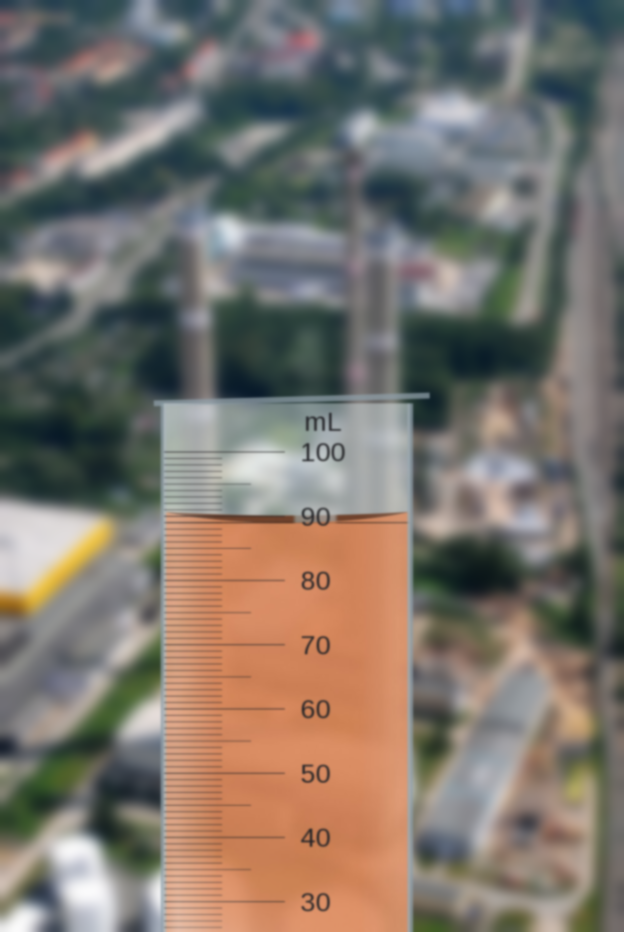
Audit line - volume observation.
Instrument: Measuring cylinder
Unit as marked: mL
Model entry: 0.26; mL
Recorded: 89; mL
